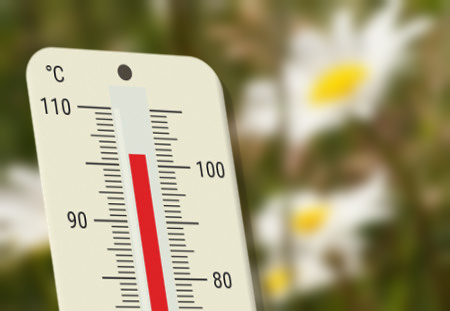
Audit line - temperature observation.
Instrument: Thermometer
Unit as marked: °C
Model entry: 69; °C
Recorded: 102; °C
